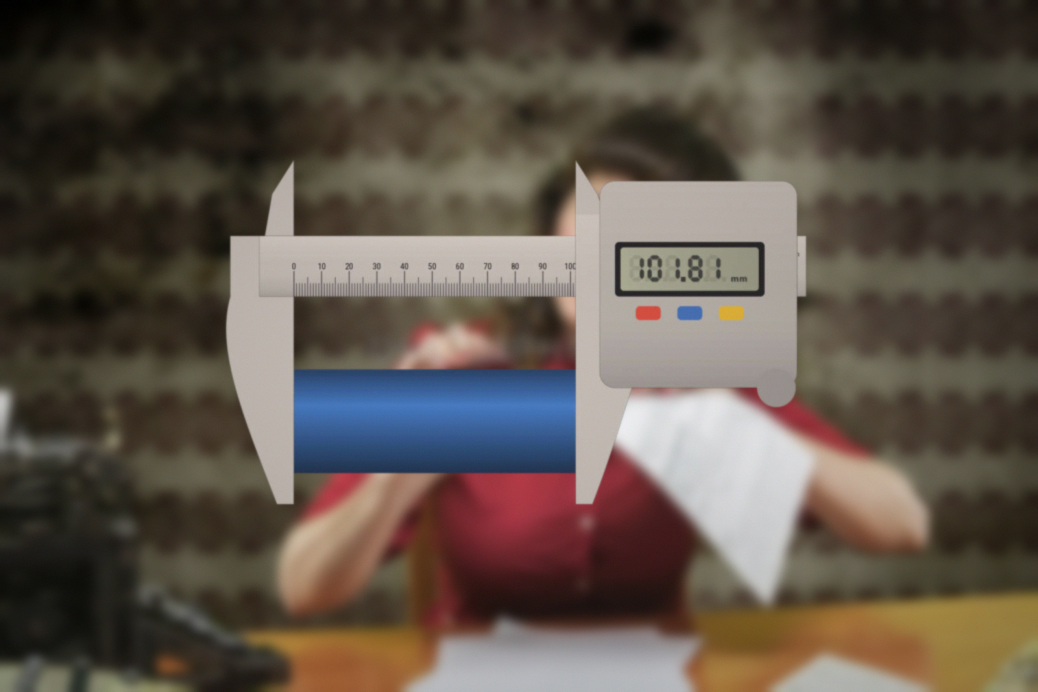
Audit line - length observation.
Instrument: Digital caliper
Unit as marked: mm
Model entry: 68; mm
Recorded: 101.81; mm
